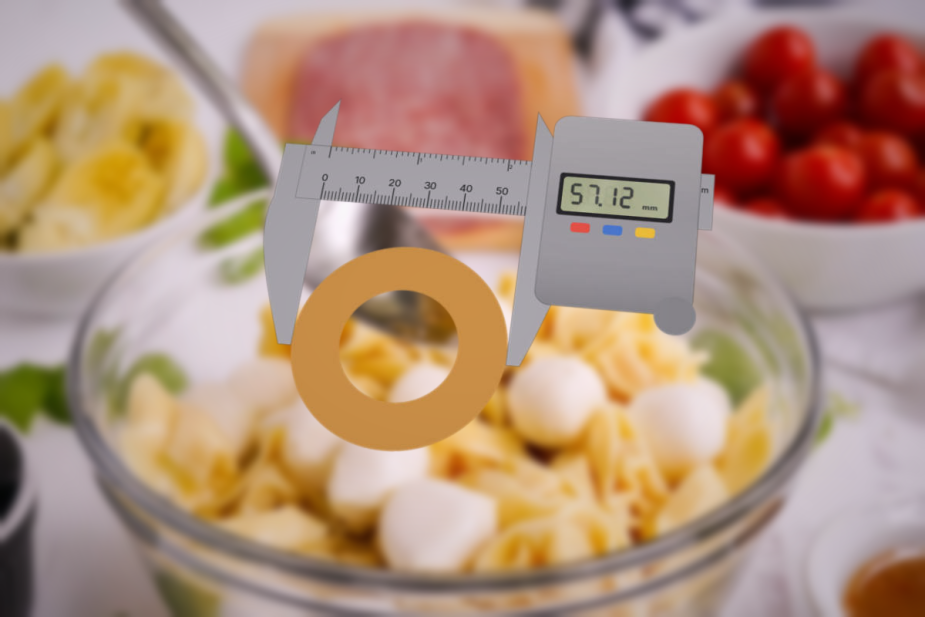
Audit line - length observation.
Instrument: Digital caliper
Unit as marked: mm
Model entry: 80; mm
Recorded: 57.12; mm
